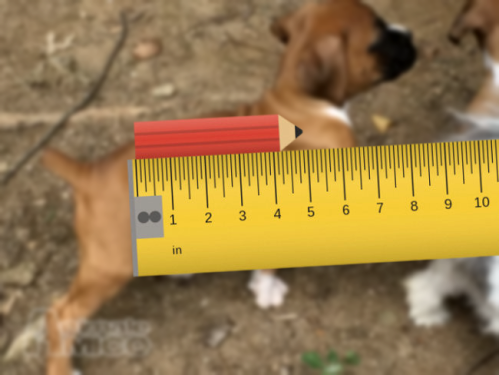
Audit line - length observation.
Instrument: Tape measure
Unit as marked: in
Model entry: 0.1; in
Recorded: 4.875; in
